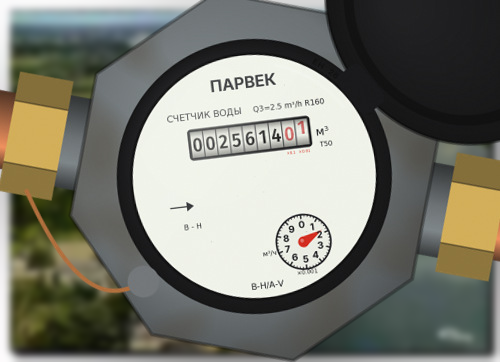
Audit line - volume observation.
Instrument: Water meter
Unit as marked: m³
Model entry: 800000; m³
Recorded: 25614.011; m³
